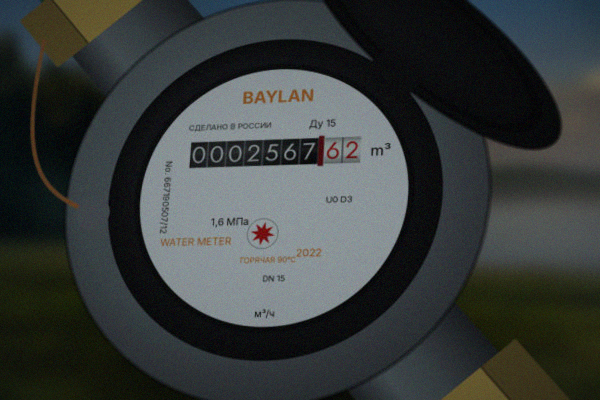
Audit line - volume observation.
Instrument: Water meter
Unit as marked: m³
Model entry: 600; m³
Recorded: 2567.62; m³
